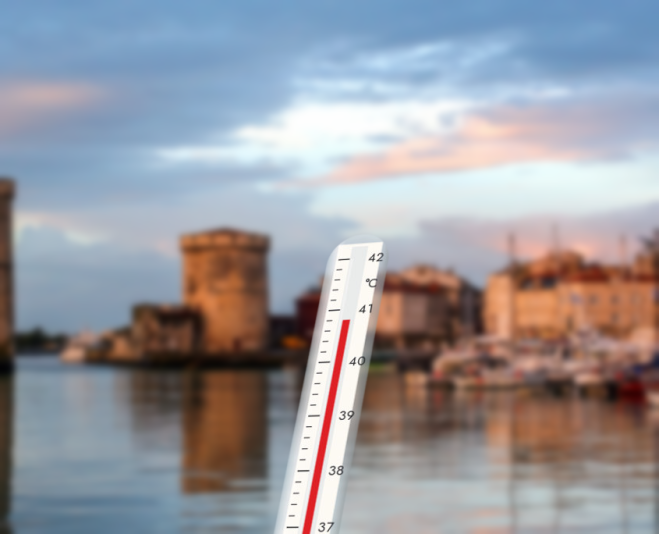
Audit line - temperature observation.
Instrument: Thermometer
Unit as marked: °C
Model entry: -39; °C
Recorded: 40.8; °C
